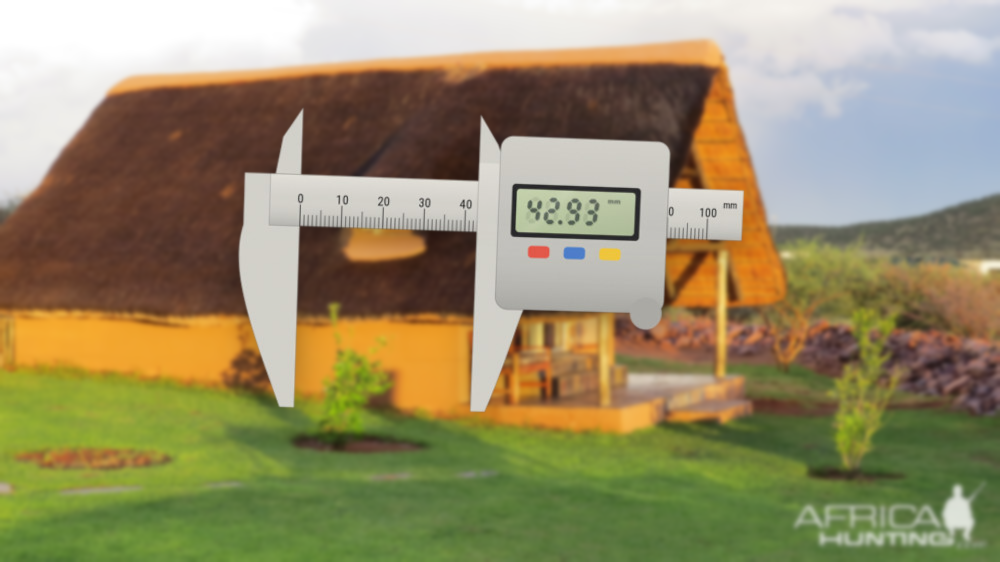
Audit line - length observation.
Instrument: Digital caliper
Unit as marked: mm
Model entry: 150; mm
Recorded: 42.93; mm
